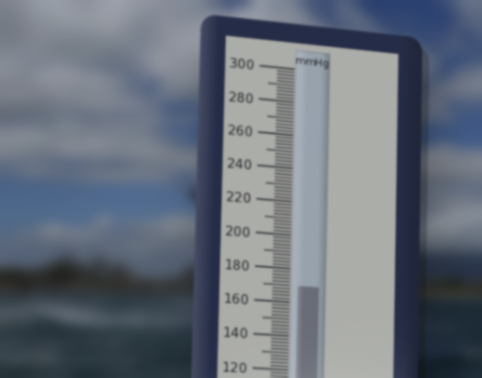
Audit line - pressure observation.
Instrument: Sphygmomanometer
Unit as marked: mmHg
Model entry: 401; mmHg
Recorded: 170; mmHg
